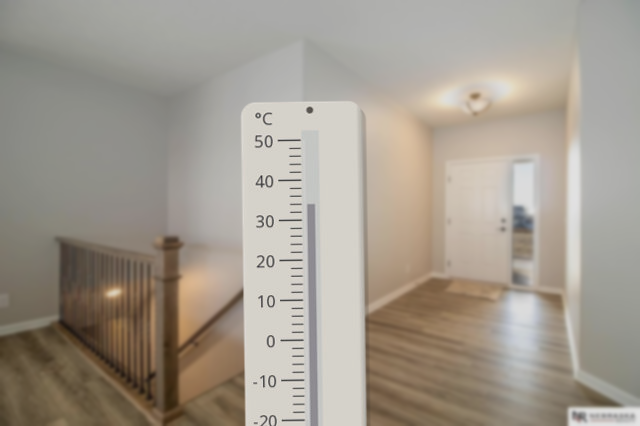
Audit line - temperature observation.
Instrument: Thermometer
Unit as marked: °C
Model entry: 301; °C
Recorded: 34; °C
